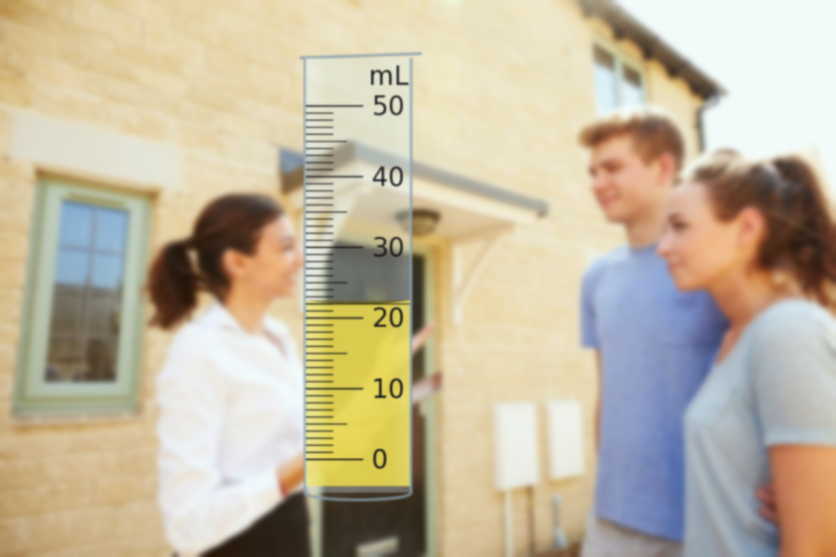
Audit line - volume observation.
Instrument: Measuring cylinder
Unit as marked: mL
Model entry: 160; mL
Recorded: 22; mL
